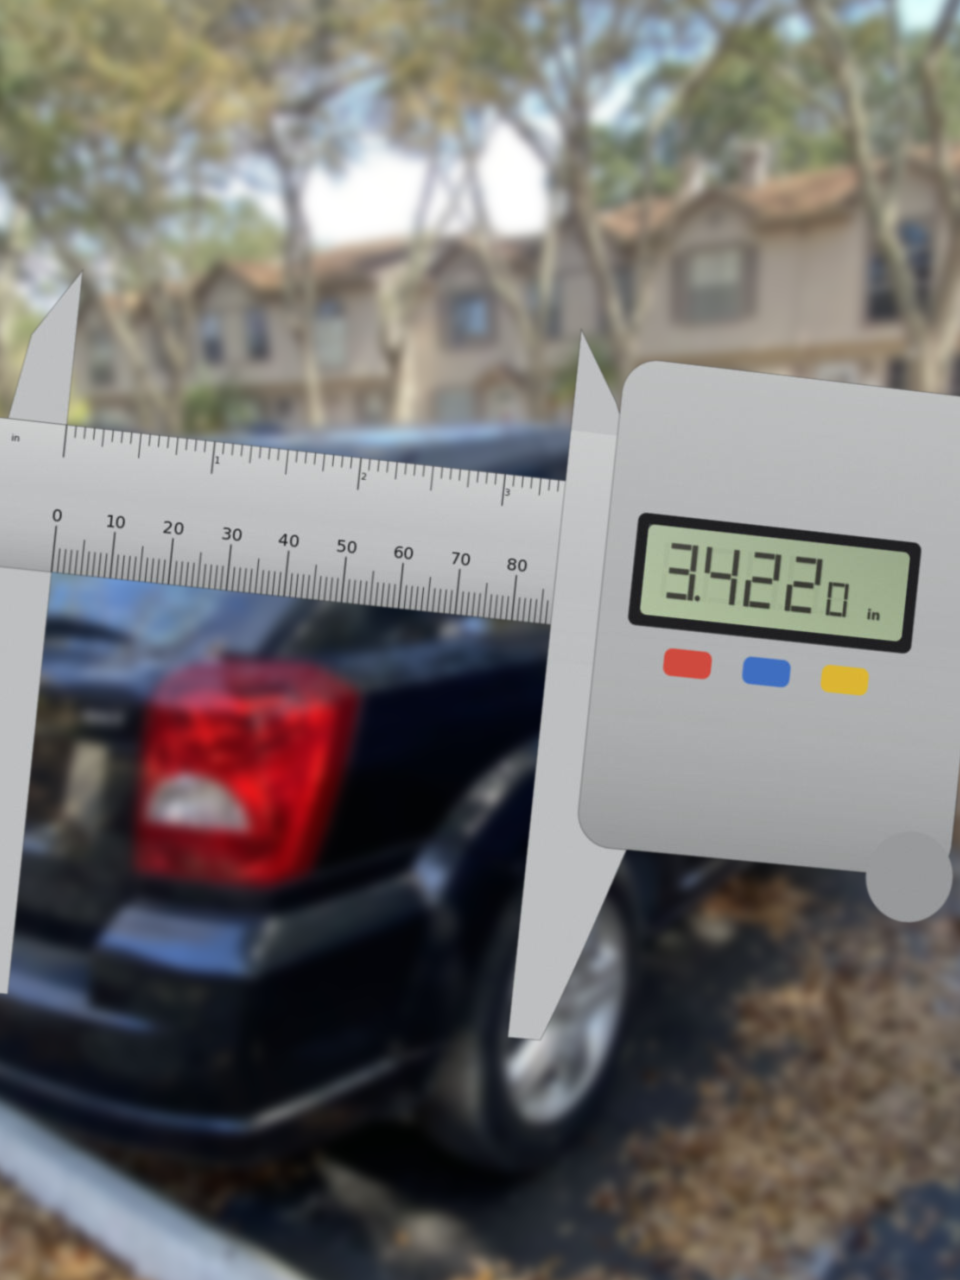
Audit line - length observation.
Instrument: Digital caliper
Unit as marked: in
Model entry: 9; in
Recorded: 3.4220; in
